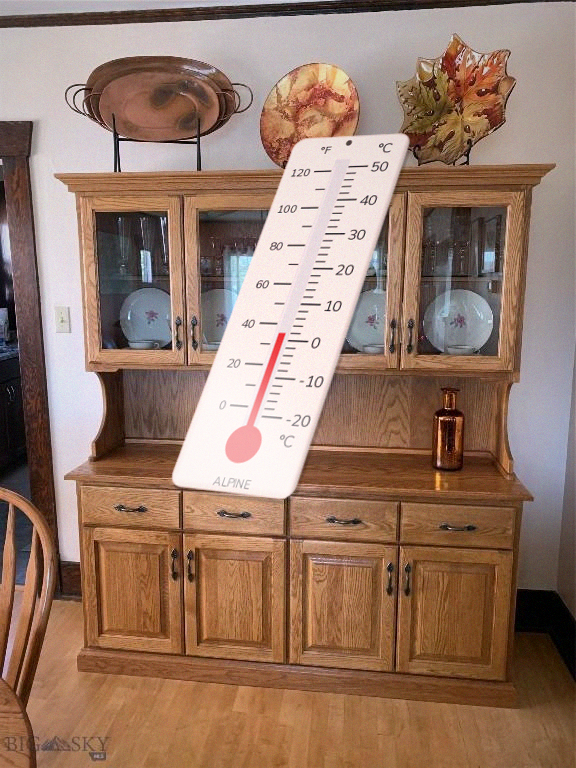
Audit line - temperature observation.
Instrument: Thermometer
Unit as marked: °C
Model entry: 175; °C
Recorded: 2; °C
